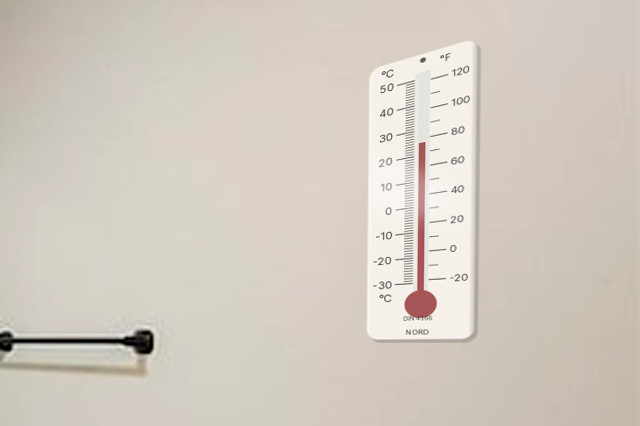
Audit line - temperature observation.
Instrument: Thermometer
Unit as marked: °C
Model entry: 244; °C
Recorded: 25; °C
